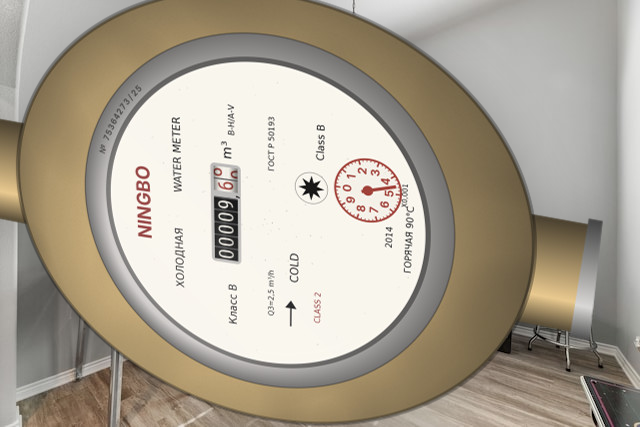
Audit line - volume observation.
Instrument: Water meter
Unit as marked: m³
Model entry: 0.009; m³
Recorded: 9.684; m³
